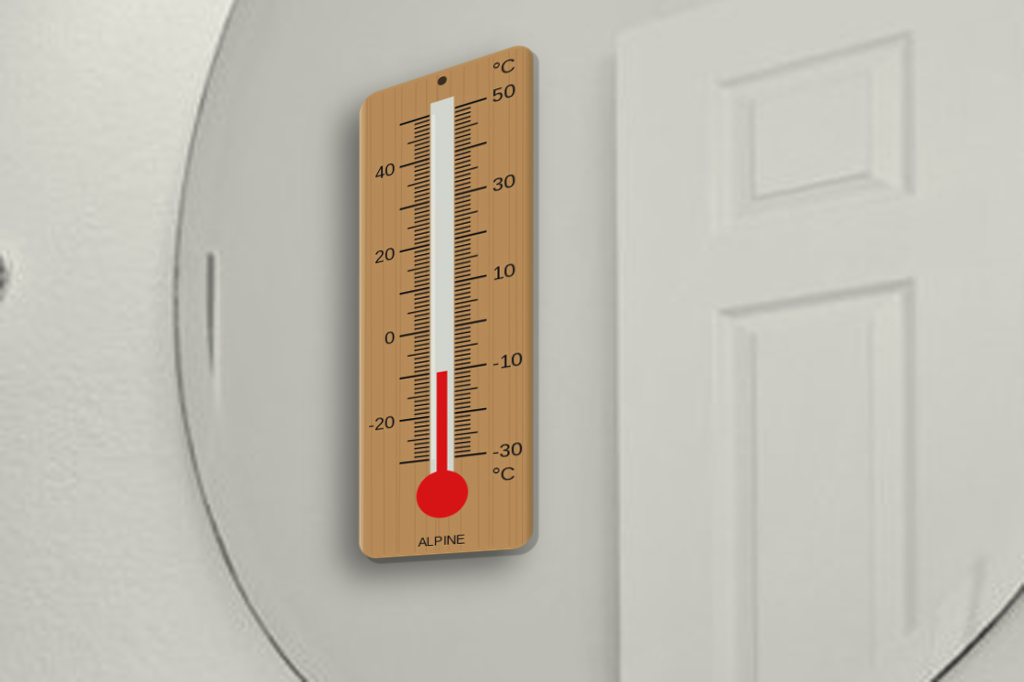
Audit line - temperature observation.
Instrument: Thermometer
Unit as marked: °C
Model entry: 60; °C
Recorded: -10; °C
